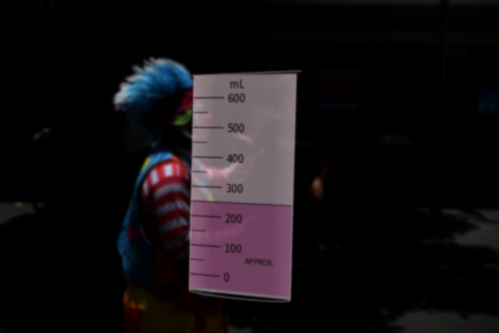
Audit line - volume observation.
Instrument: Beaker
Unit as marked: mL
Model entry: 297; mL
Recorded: 250; mL
